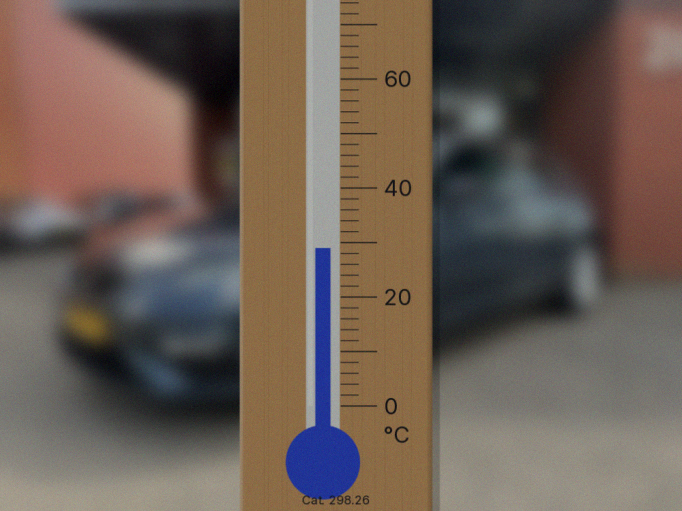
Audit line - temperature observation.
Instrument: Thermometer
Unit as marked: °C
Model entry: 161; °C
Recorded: 29; °C
